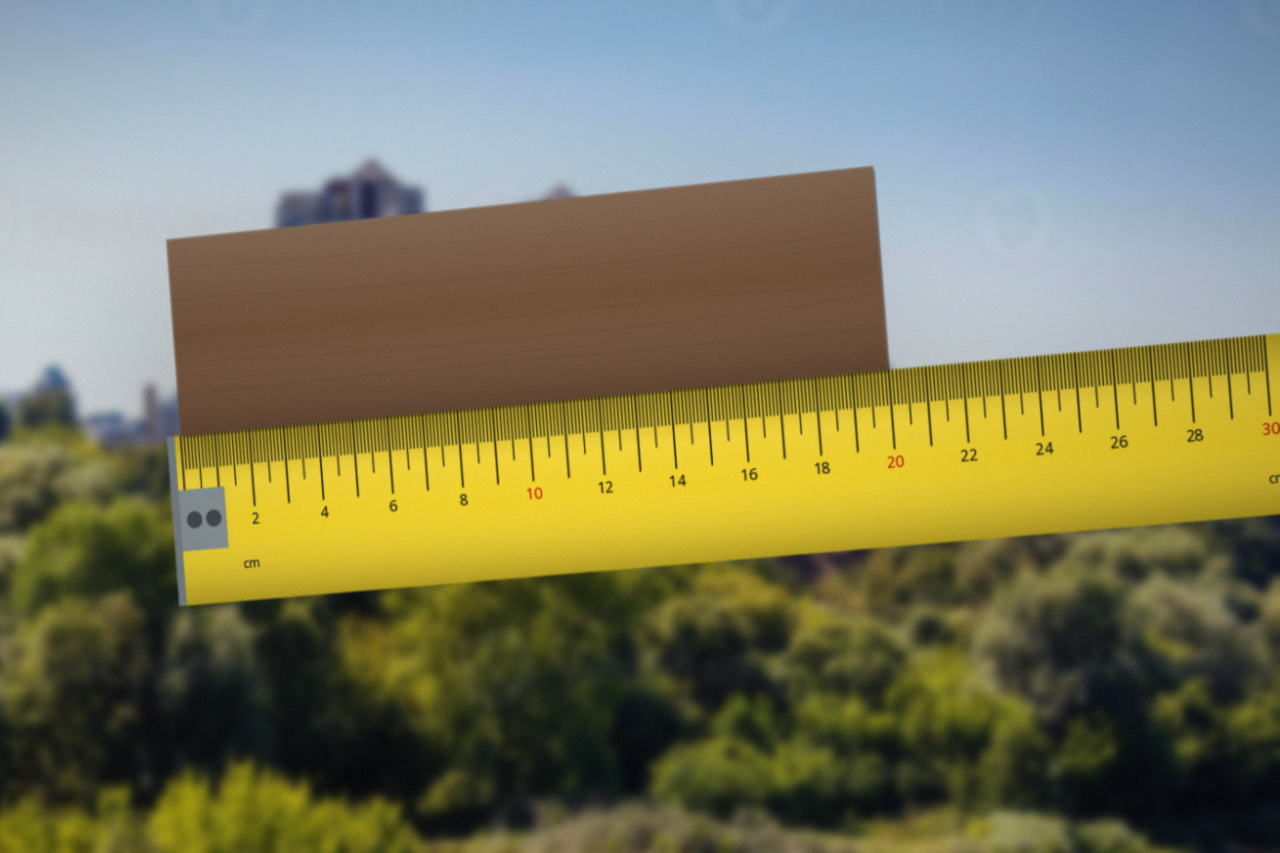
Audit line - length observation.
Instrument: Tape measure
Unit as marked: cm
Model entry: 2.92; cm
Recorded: 20; cm
